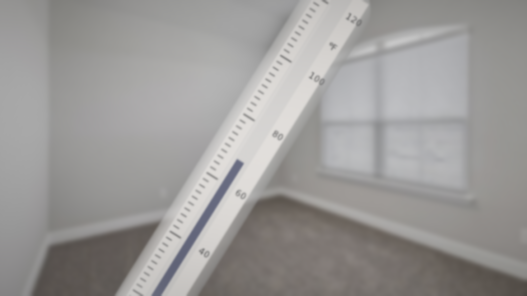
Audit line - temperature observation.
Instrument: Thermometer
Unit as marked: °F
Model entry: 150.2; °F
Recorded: 68; °F
